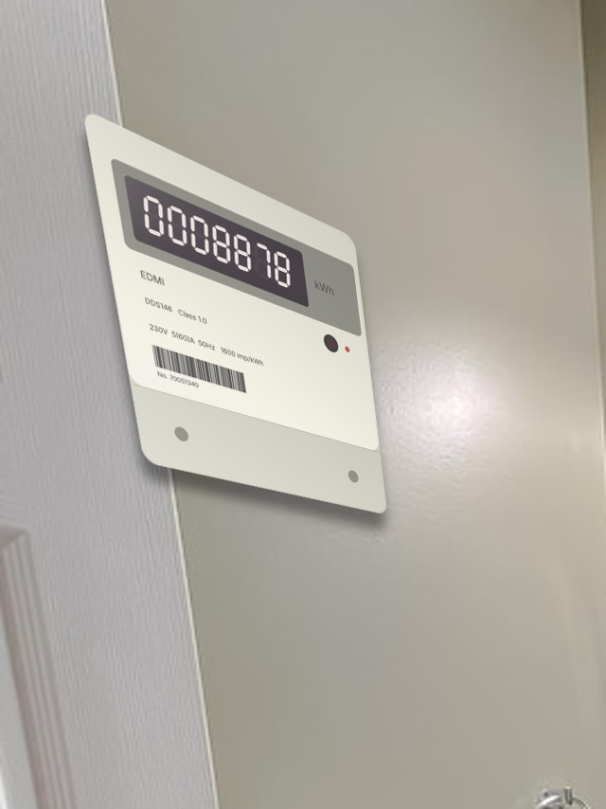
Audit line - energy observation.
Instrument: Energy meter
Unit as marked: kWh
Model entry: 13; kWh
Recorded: 8878; kWh
